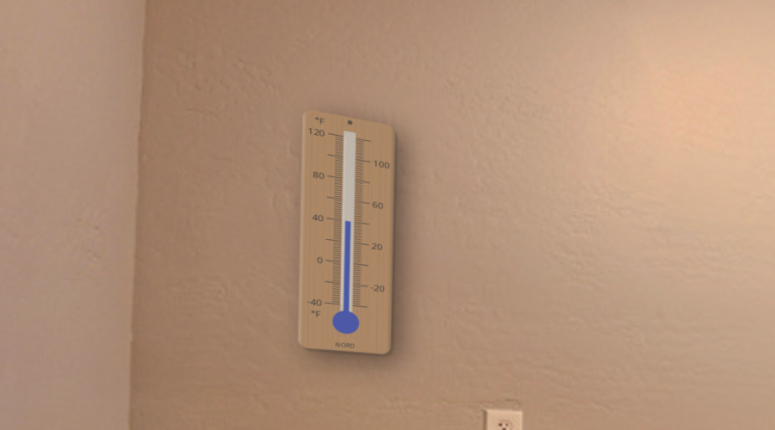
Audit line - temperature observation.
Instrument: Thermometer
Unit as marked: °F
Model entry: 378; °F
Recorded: 40; °F
